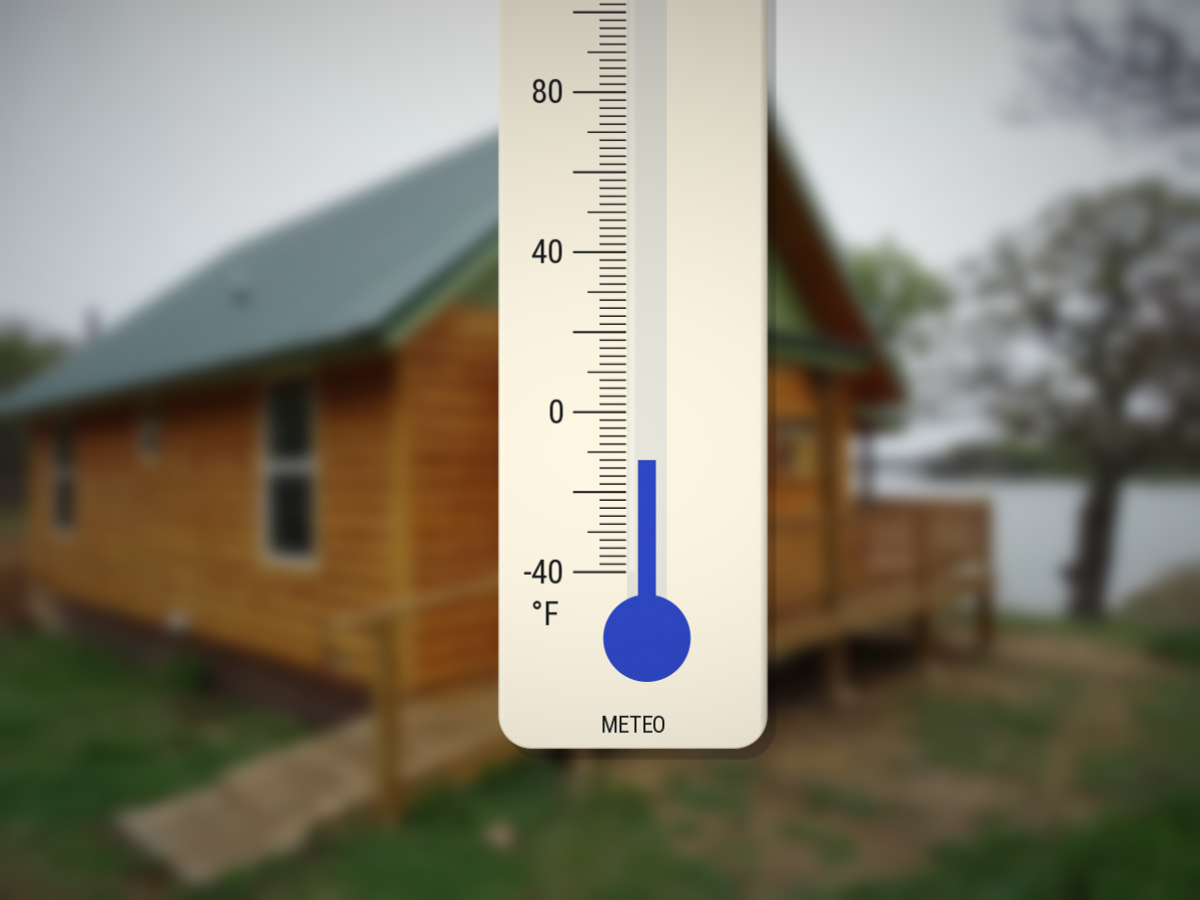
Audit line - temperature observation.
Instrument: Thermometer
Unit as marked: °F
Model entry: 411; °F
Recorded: -12; °F
